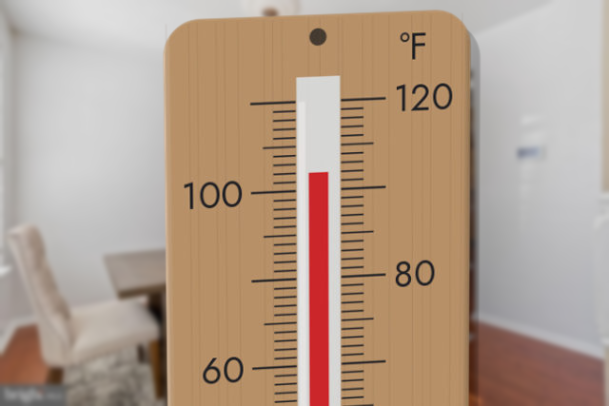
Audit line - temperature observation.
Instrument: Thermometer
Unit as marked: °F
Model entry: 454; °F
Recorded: 104; °F
